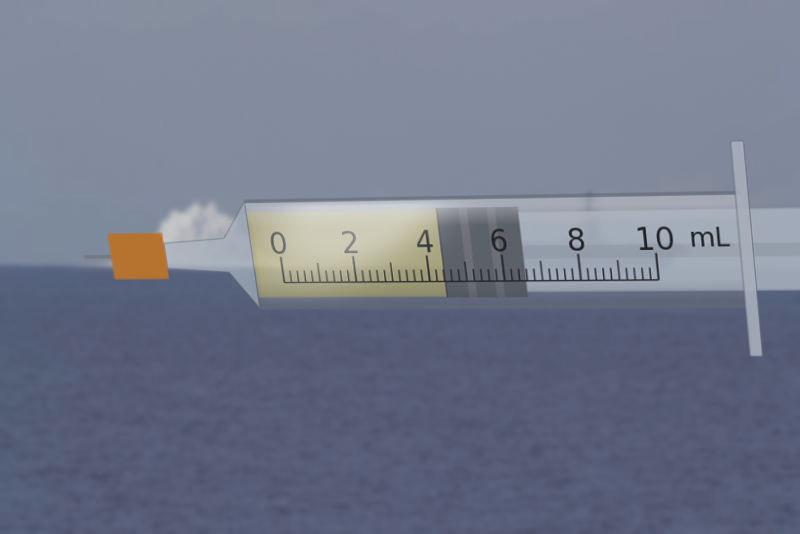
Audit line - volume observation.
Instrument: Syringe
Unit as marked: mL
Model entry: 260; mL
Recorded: 4.4; mL
